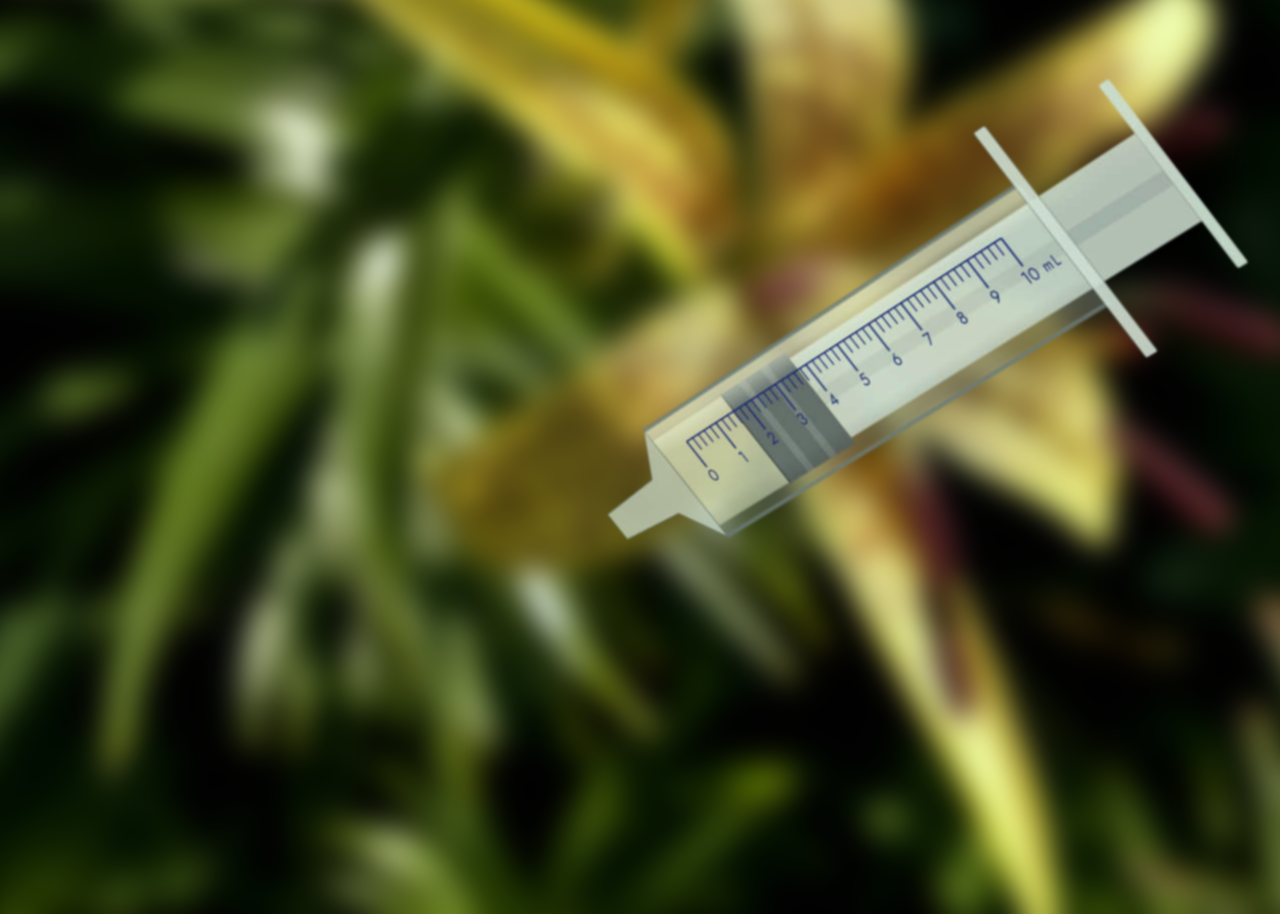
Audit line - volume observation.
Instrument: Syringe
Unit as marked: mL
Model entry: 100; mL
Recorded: 1.6; mL
